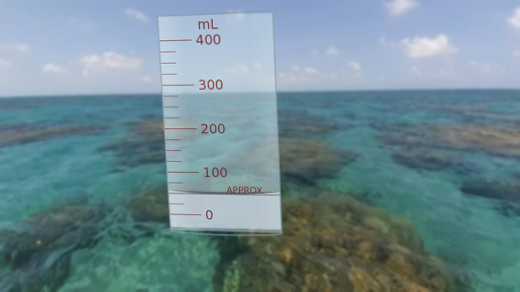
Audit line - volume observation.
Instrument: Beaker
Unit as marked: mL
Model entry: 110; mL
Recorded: 50; mL
